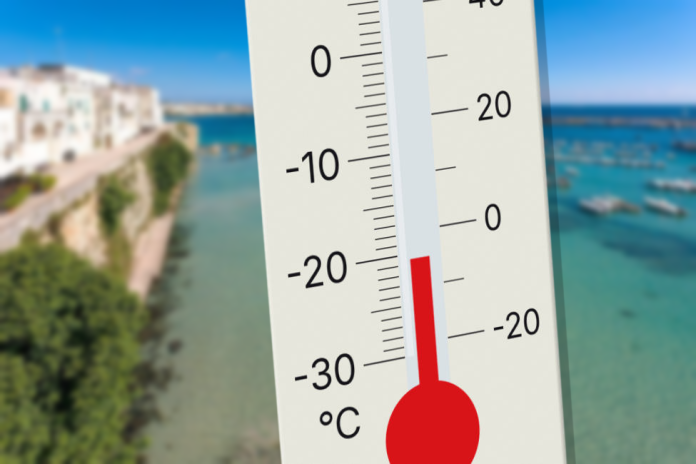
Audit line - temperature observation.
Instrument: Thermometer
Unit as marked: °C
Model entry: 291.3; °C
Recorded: -20.5; °C
